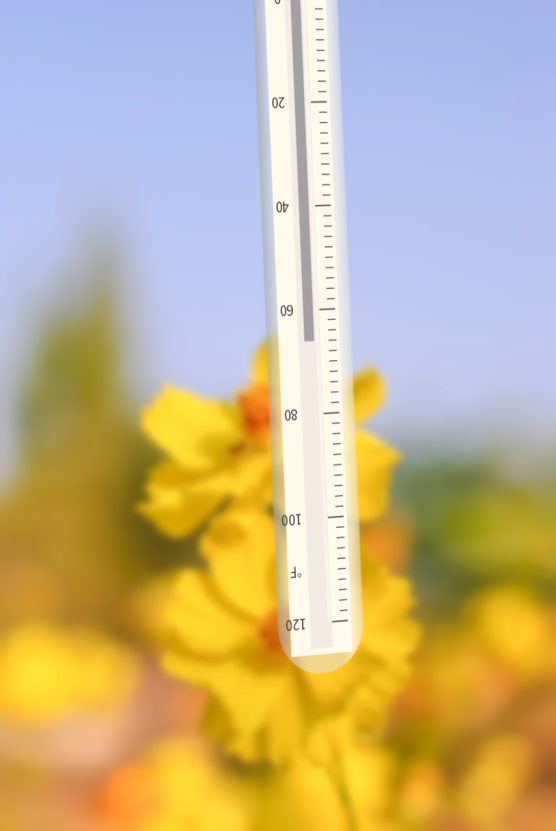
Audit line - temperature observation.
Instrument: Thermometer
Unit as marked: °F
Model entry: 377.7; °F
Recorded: 66; °F
